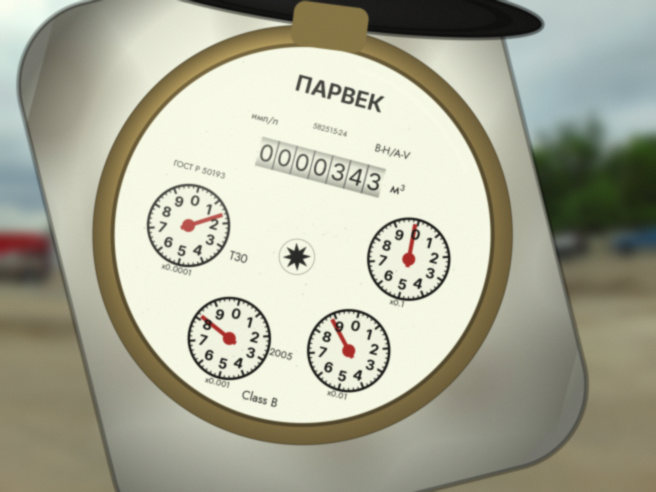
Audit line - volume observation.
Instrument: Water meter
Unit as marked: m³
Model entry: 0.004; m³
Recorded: 342.9881; m³
